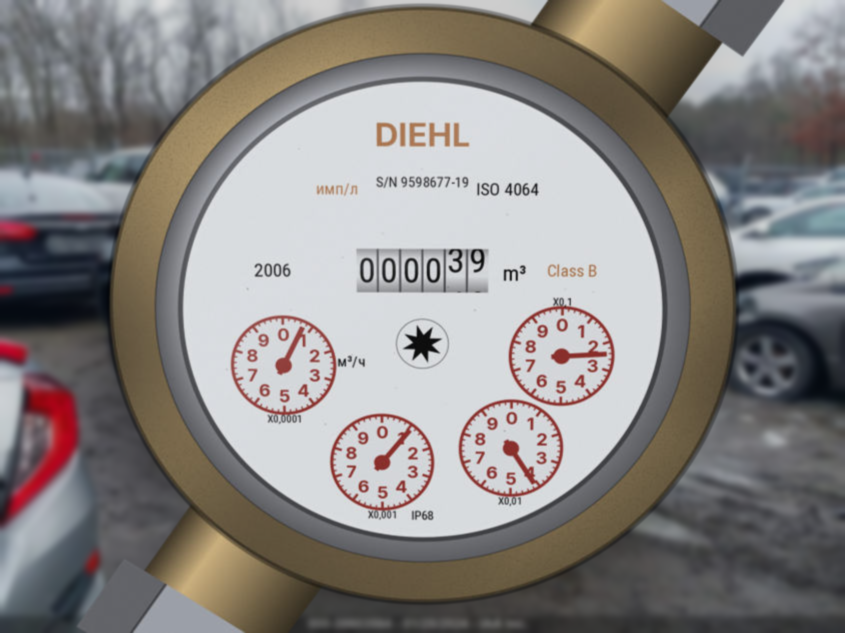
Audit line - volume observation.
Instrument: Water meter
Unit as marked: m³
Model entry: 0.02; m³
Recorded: 39.2410; m³
